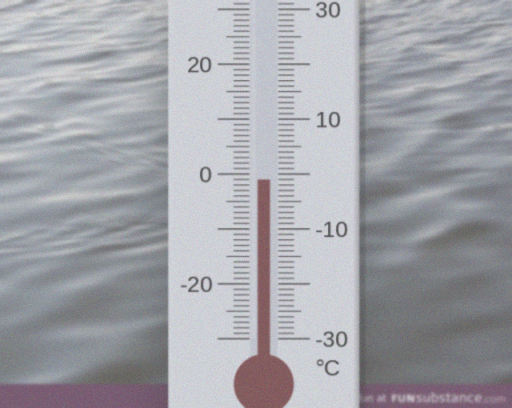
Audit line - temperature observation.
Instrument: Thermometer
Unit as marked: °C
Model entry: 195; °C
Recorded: -1; °C
